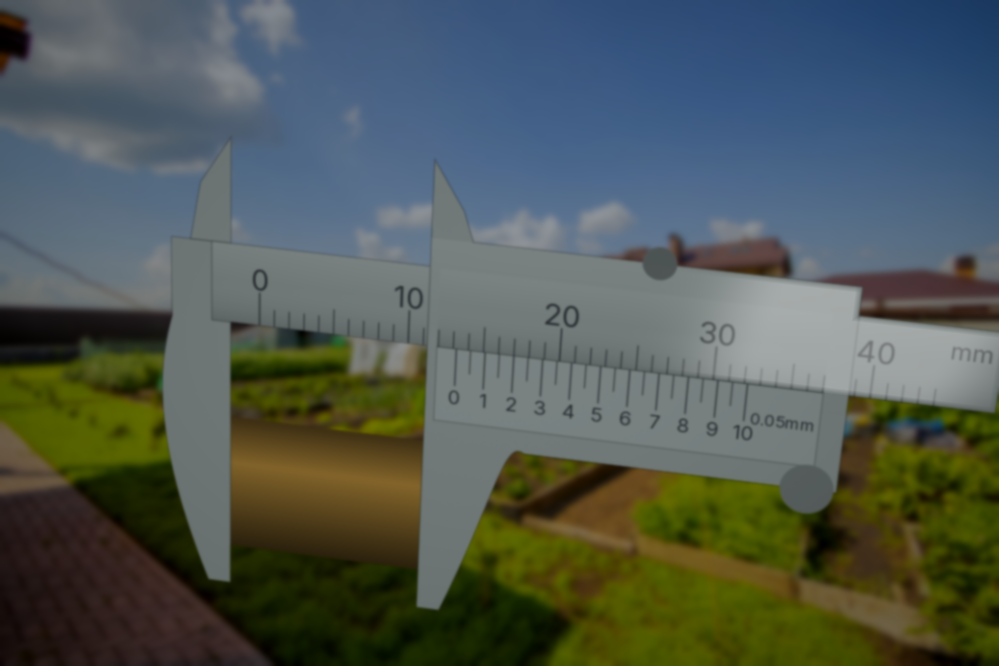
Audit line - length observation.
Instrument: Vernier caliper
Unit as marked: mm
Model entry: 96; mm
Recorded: 13.2; mm
